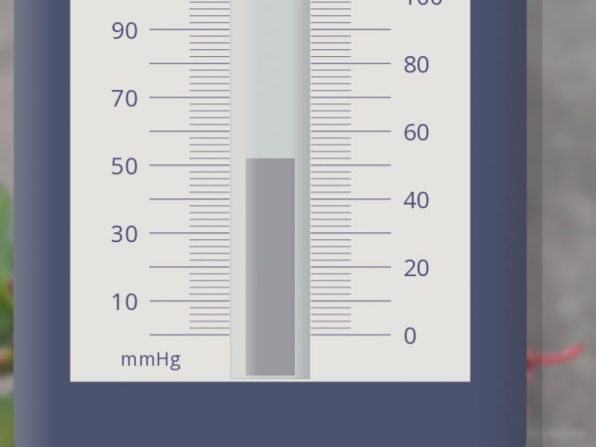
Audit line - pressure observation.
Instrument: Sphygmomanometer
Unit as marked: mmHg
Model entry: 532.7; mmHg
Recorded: 52; mmHg
